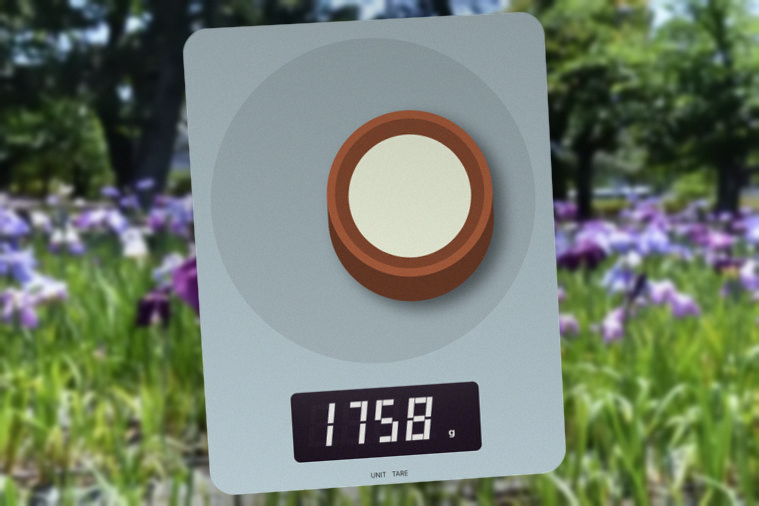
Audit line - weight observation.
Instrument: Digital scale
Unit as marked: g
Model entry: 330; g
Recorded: 1758; g
